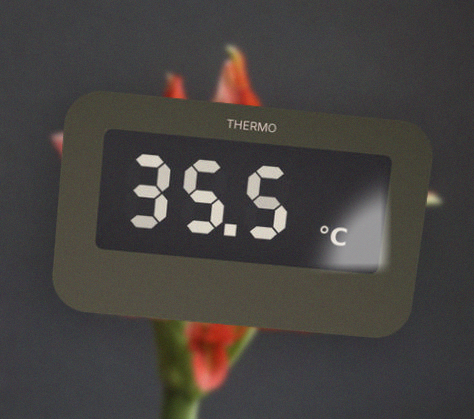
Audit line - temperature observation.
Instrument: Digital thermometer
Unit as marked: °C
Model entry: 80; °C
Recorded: 35.5; °C
